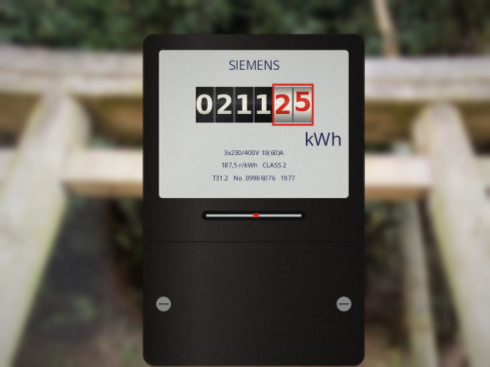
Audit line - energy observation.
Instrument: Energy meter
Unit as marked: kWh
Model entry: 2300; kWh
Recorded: 211.25; kWh
